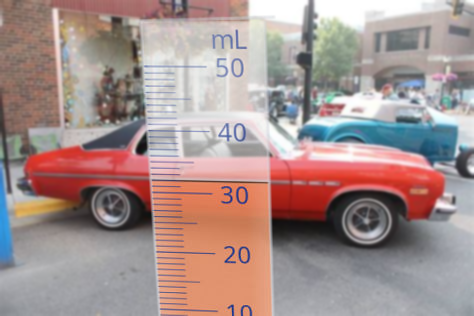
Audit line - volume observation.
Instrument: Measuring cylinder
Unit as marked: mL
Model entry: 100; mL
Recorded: 32; mL
